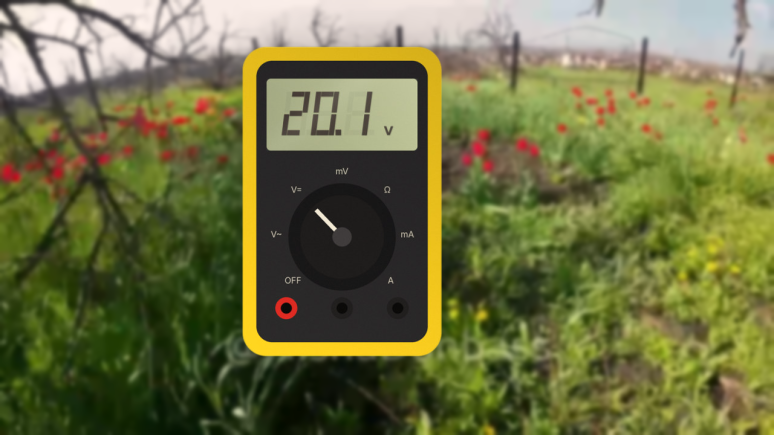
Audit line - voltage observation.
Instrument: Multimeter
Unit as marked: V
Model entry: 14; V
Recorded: 20.1; V
